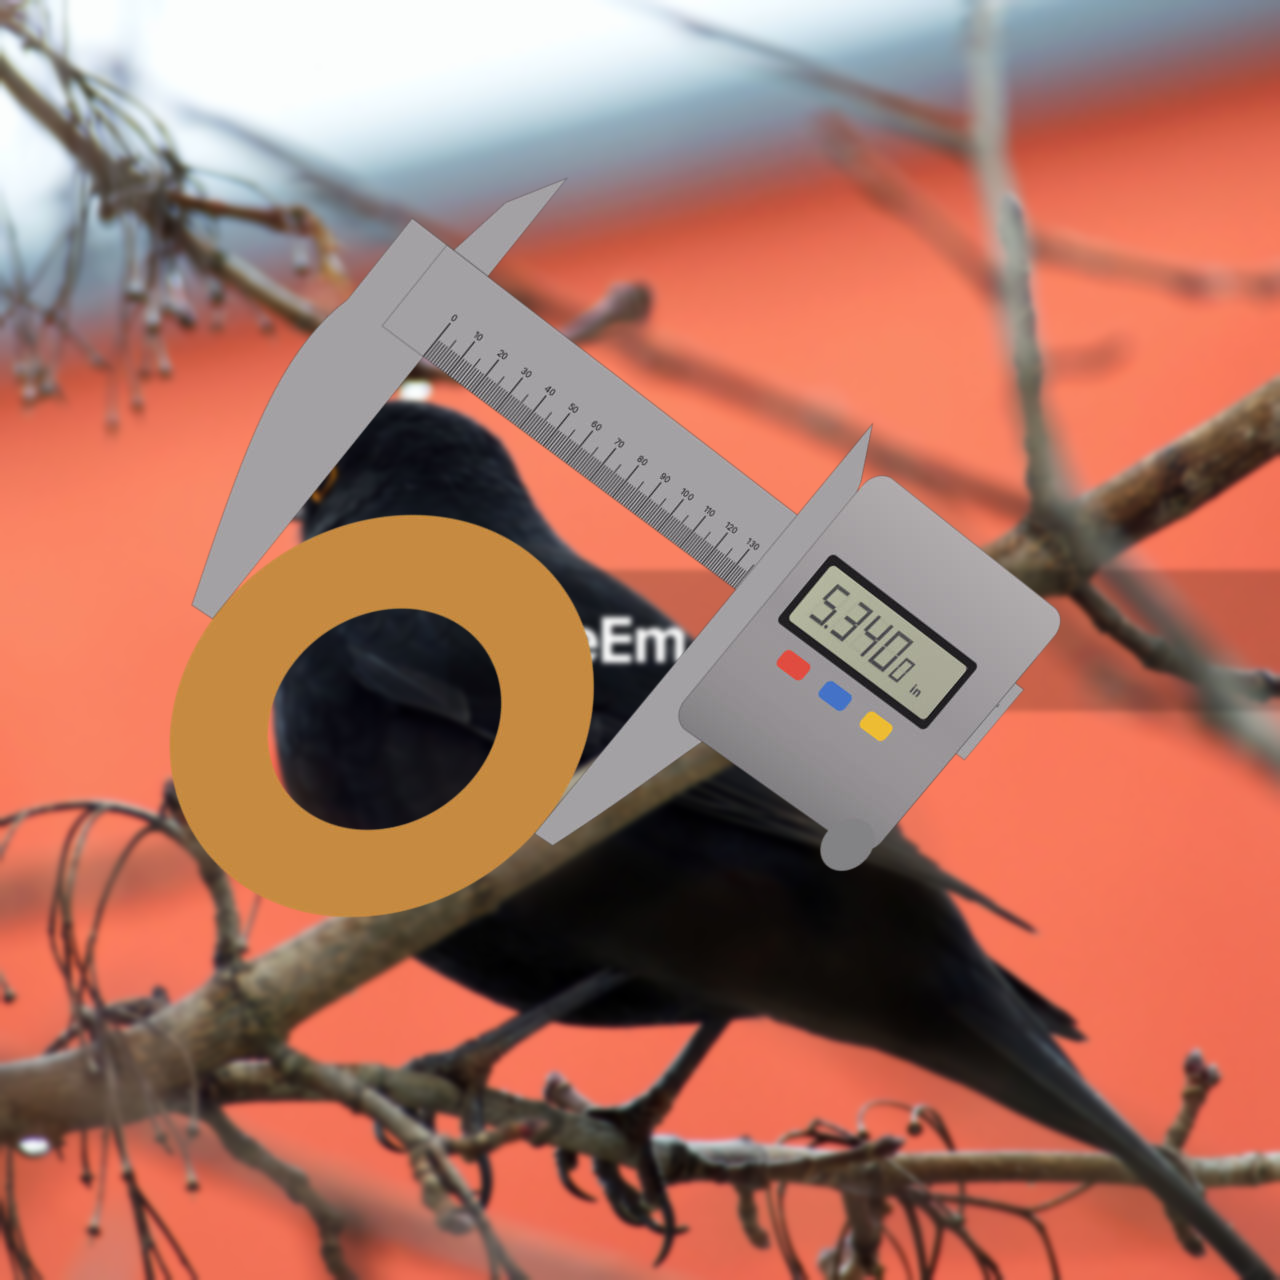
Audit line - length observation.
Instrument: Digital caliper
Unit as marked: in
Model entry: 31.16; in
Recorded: 5.3400; in
